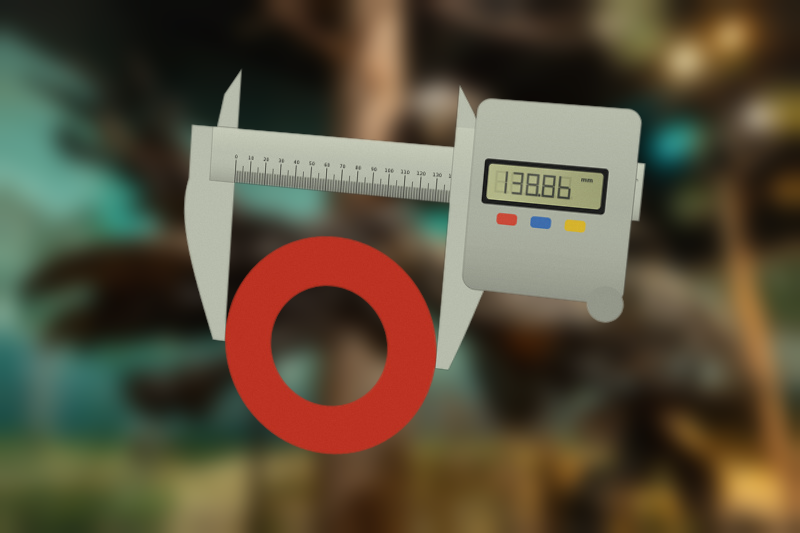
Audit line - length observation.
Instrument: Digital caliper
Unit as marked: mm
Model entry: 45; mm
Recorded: 138.86; mm
